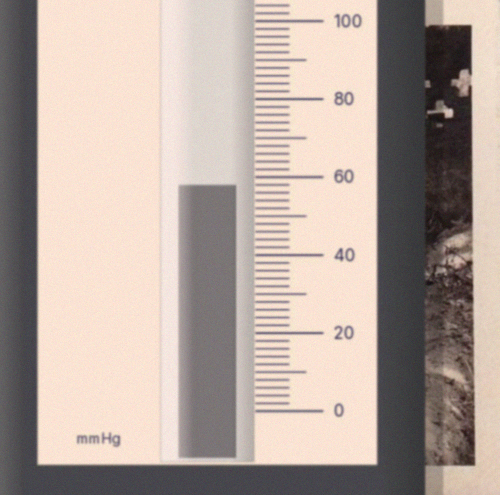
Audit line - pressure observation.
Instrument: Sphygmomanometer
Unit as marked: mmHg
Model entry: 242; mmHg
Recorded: 58; mmHg
